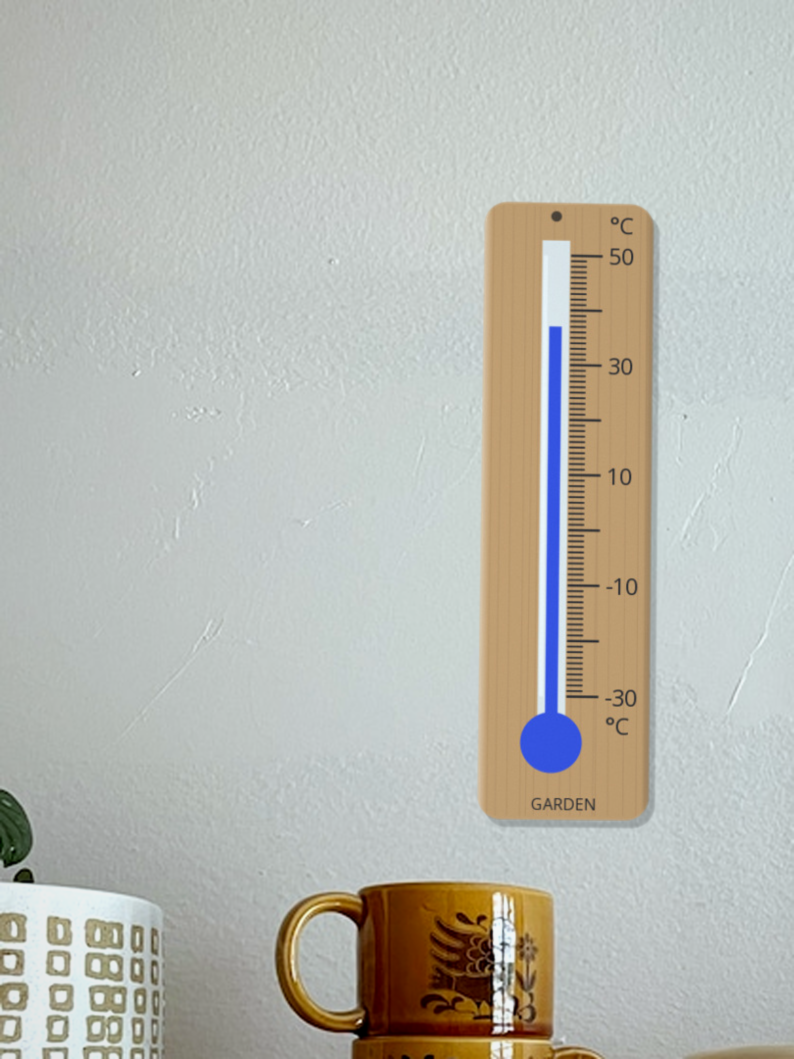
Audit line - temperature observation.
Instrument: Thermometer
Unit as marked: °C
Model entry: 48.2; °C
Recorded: 37; °C
